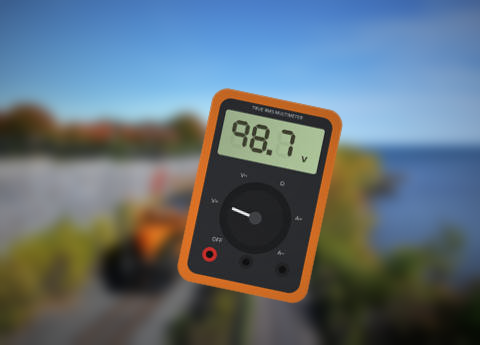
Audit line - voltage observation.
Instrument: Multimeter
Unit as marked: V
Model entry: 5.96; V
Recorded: 98.7; V
